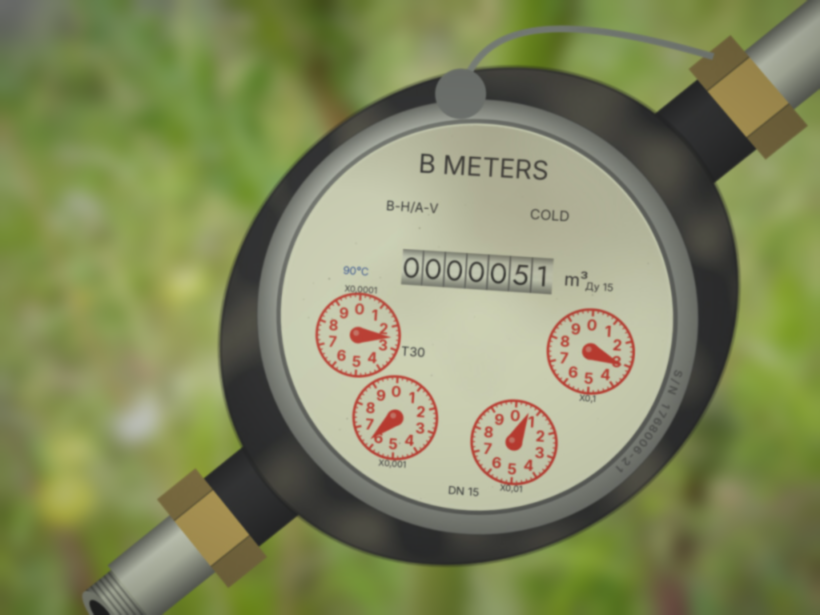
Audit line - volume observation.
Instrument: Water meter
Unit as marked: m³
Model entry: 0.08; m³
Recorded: 51.3062; m³
